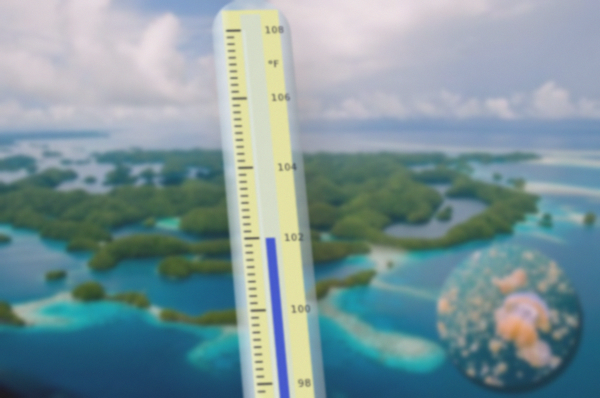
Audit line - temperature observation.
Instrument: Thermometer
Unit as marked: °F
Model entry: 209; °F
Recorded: 102; °F
